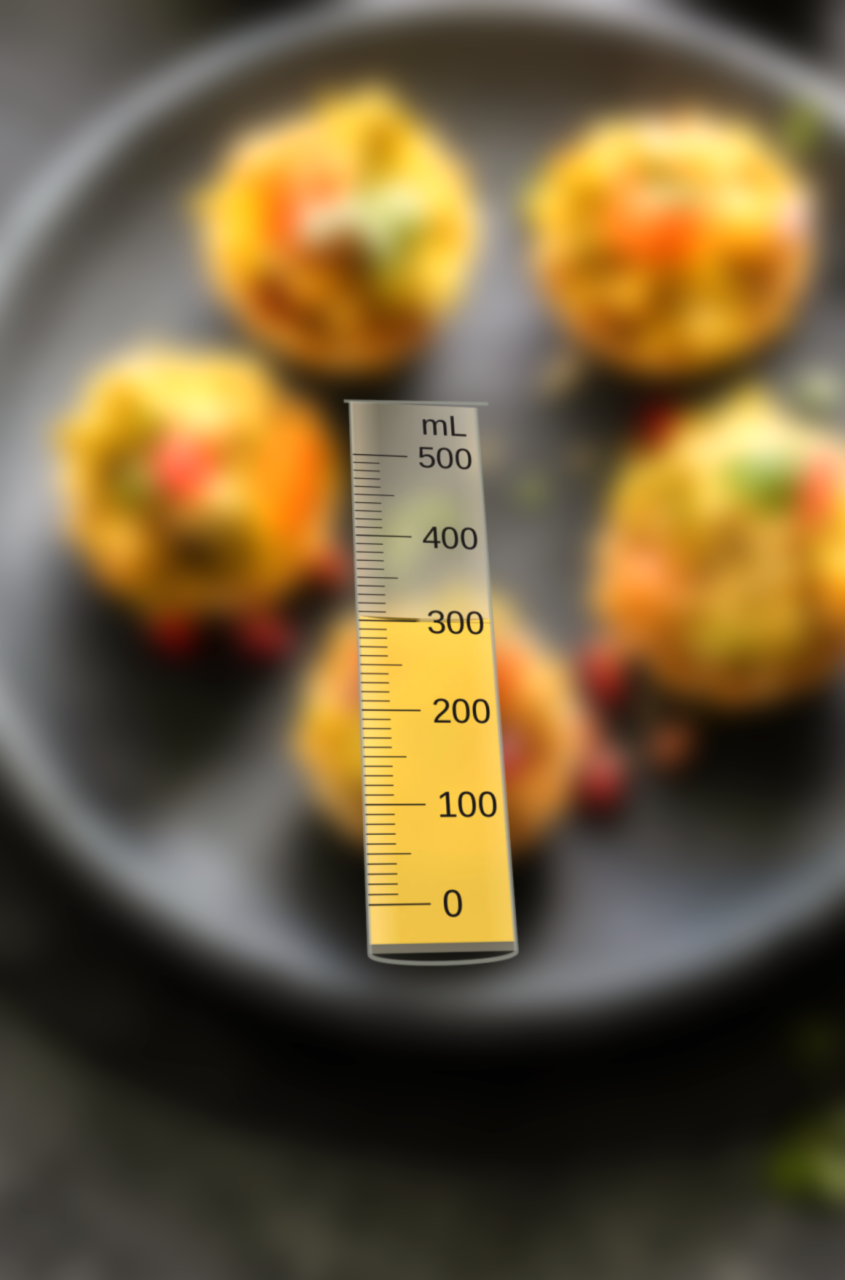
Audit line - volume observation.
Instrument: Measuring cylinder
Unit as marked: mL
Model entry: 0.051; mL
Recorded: 300; mL
